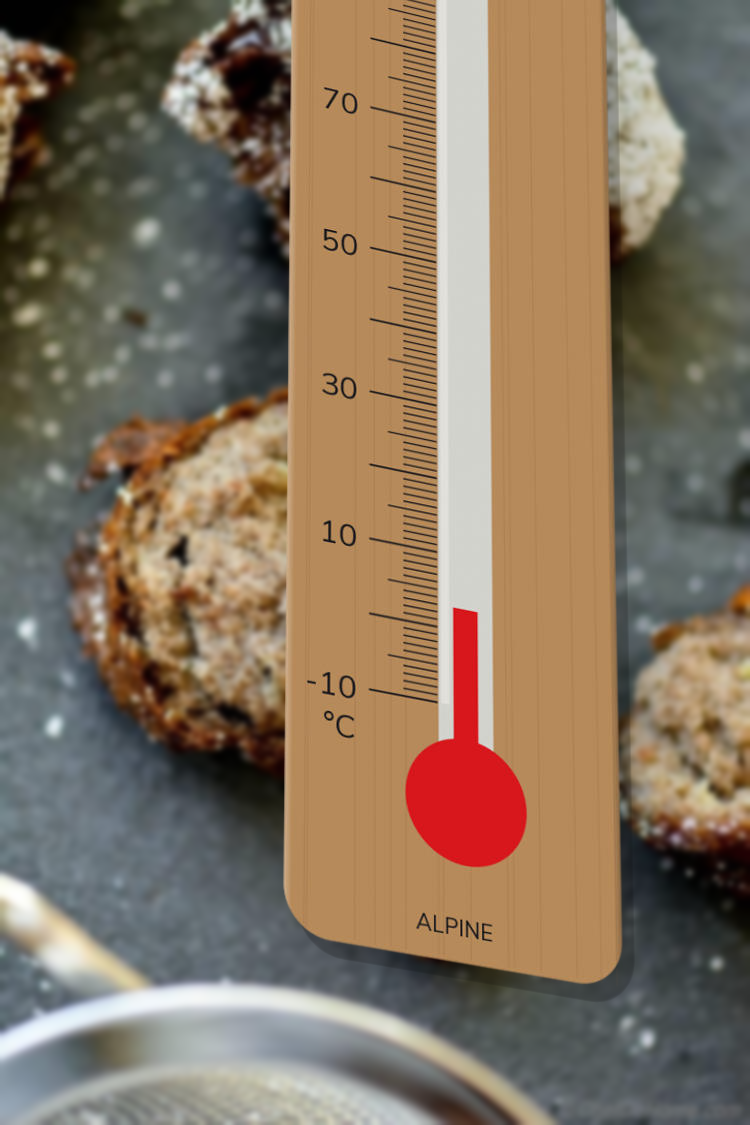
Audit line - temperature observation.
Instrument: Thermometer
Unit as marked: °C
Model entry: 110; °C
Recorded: 3; °C
